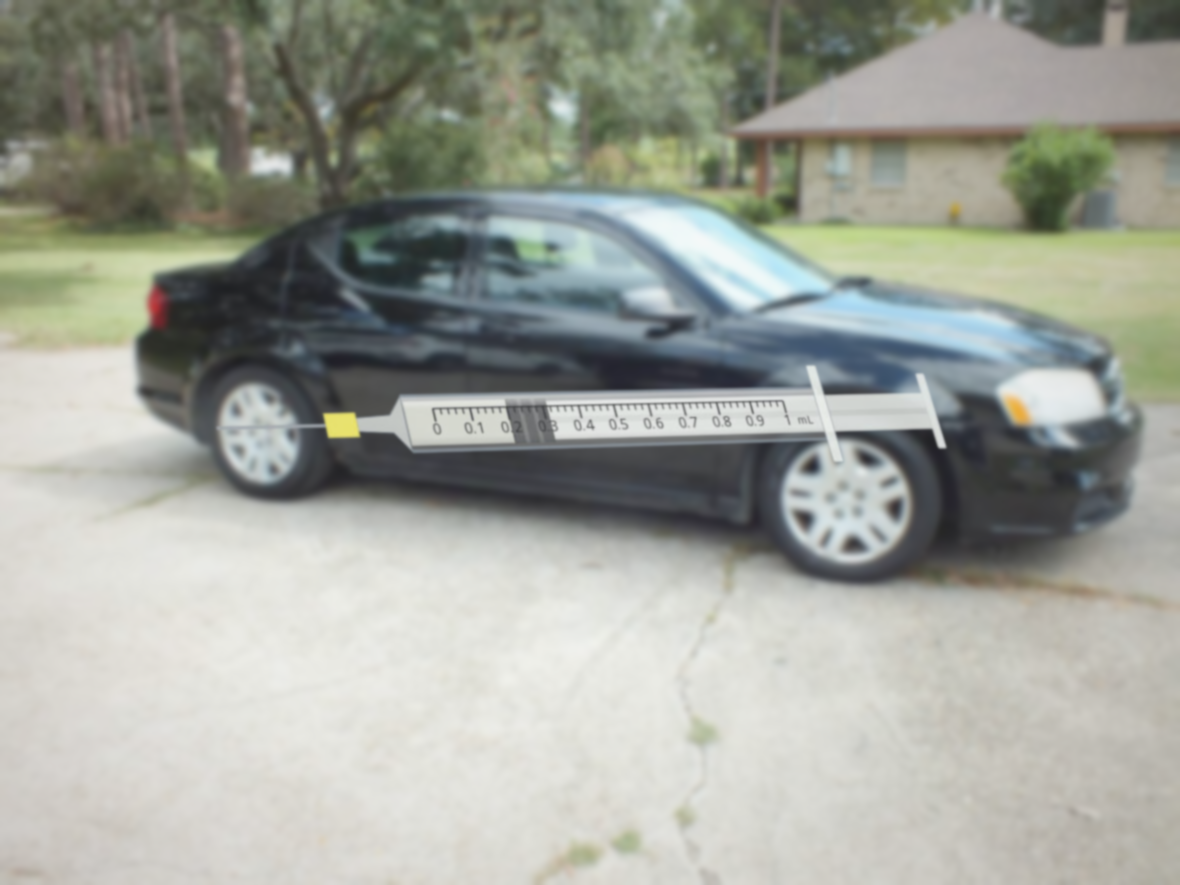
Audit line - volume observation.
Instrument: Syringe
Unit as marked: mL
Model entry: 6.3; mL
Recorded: 0.2; mL
